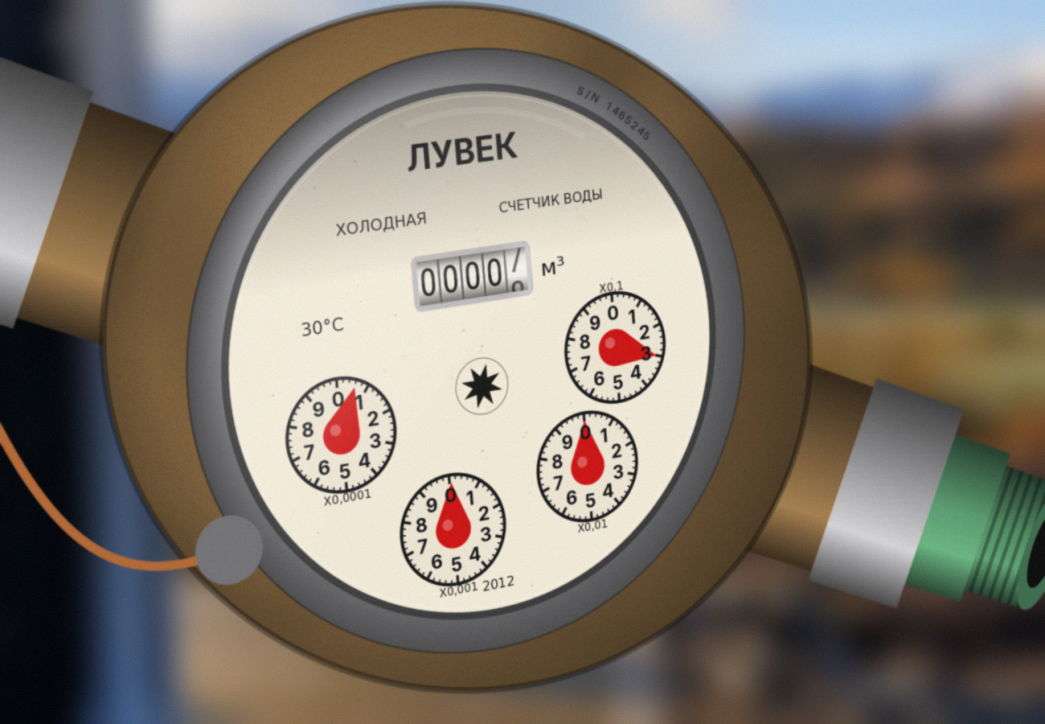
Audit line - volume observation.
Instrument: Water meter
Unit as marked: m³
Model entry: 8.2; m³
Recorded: 7.3000; m³
